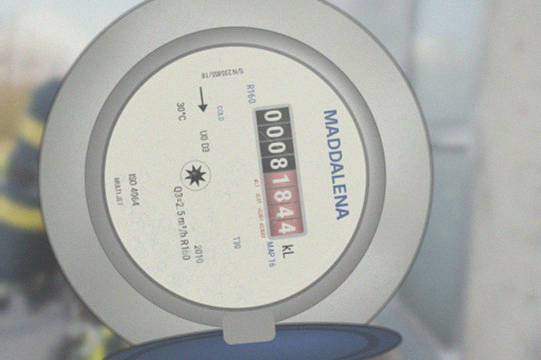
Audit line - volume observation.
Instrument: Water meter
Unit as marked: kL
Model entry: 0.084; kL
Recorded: 8.1844; kL
